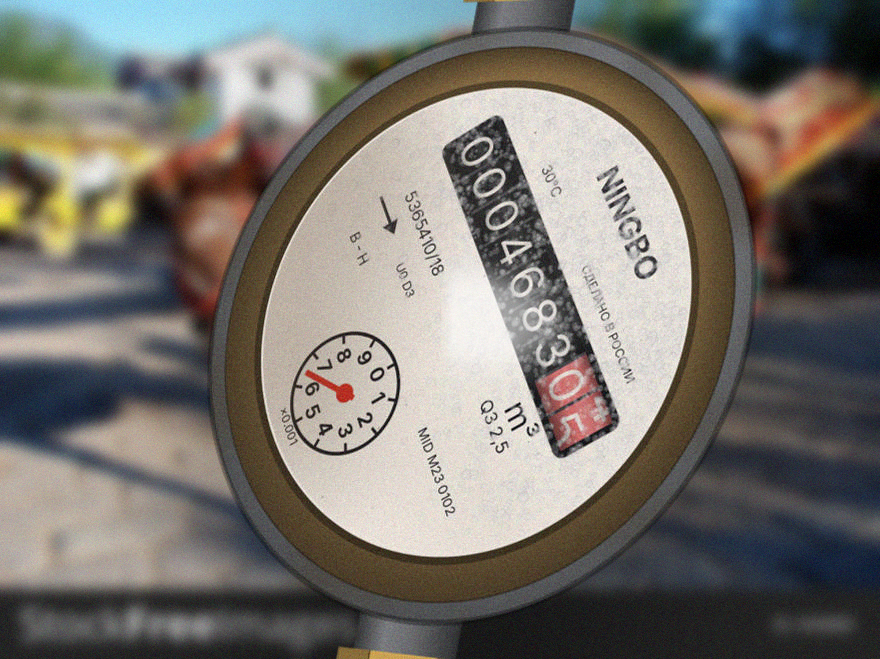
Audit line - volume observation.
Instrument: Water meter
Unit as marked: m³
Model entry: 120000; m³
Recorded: 4683.046; m³
